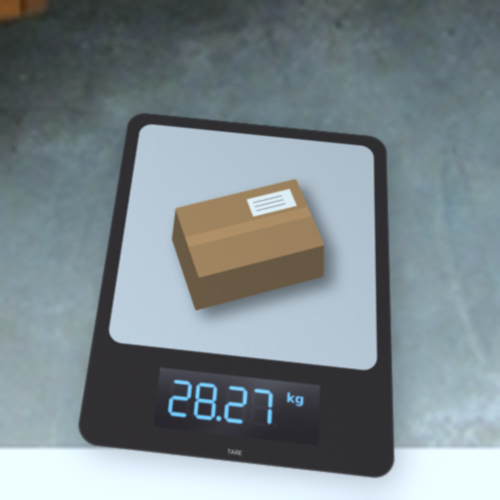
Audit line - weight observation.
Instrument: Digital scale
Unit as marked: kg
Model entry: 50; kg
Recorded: 28.27; kg
